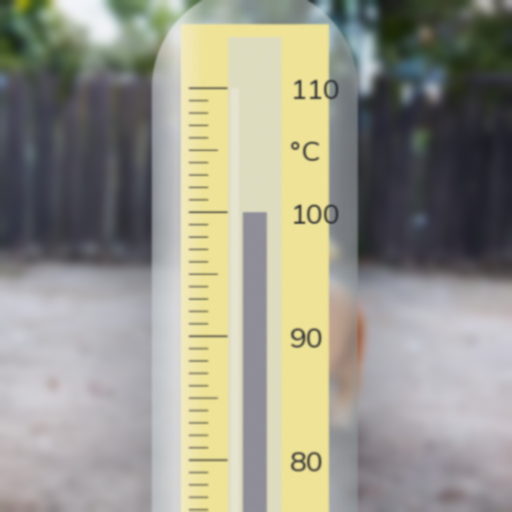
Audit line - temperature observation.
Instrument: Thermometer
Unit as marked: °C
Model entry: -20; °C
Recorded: 100; °C
